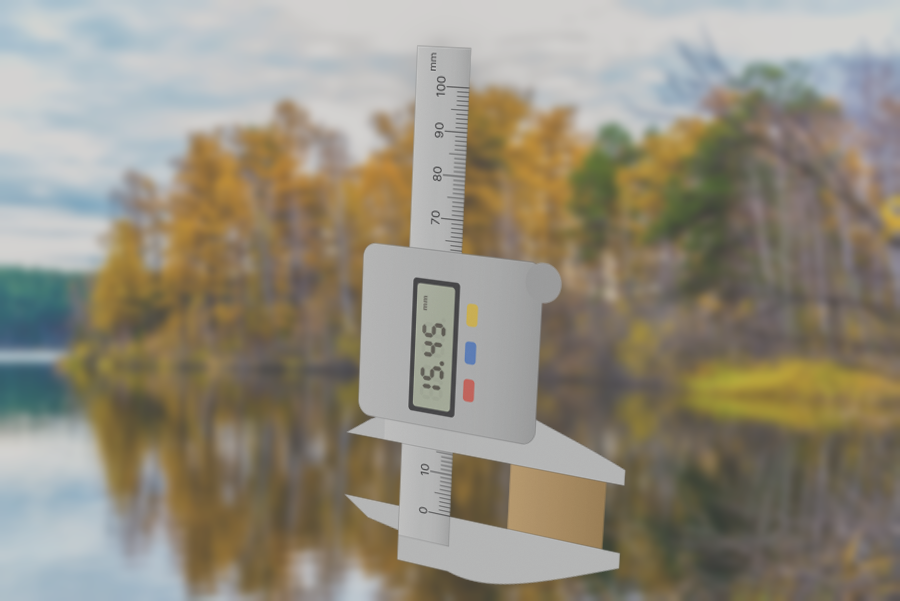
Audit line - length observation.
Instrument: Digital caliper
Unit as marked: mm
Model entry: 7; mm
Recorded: 15.45; mm
